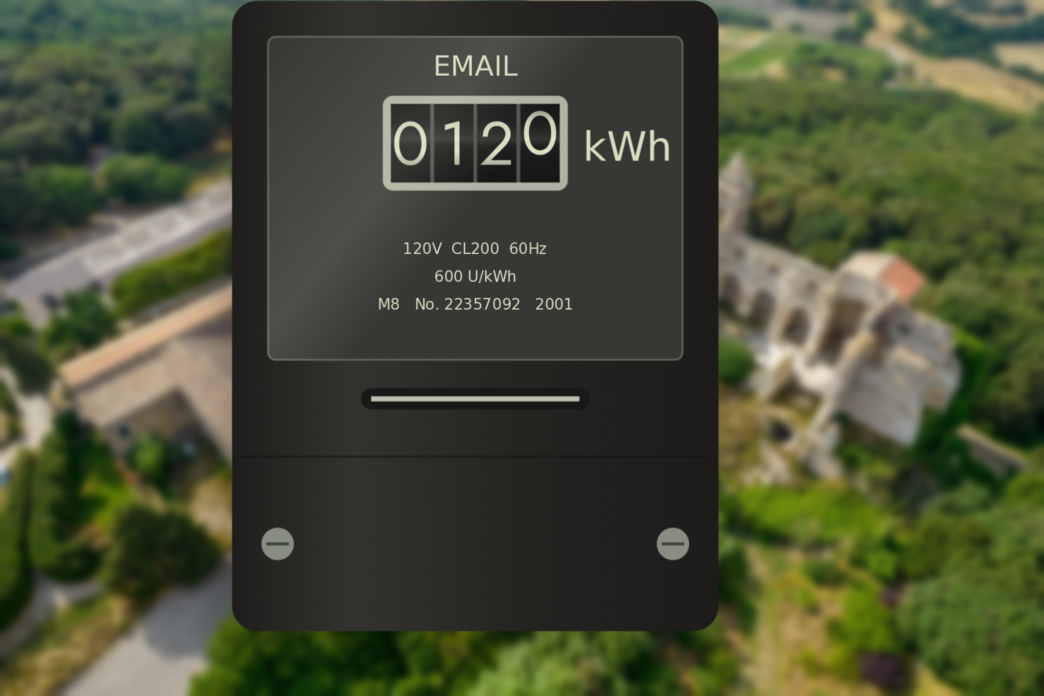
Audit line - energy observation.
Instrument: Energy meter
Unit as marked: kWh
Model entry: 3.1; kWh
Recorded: 120; kWh
